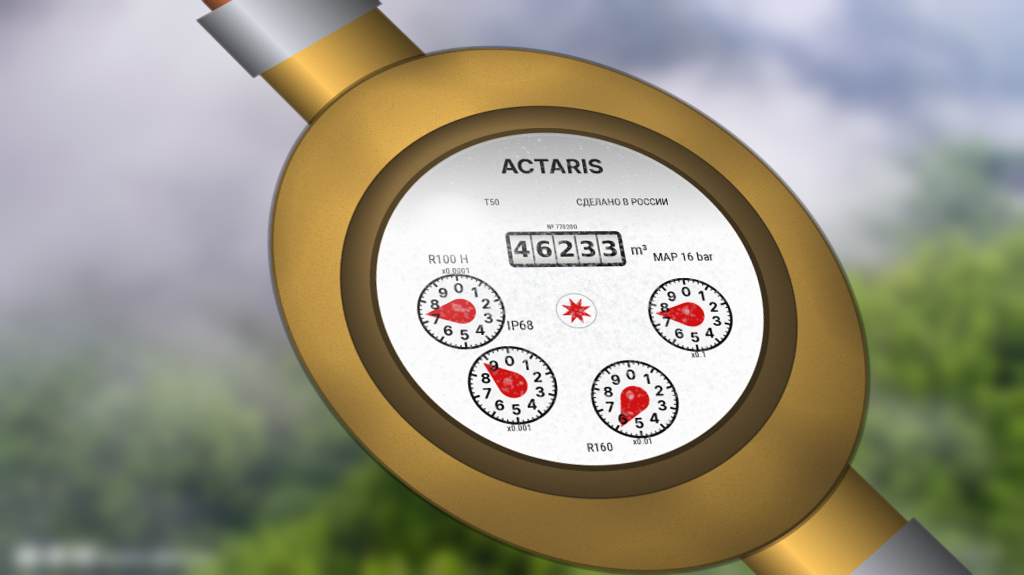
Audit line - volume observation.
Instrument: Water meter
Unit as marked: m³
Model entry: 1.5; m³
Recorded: 46233.7587; m³
